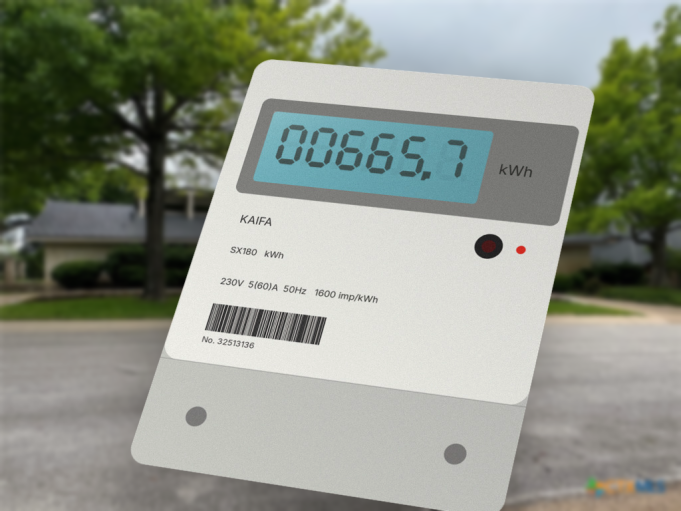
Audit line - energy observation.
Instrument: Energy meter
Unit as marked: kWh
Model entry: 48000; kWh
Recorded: 665.7; kWh
